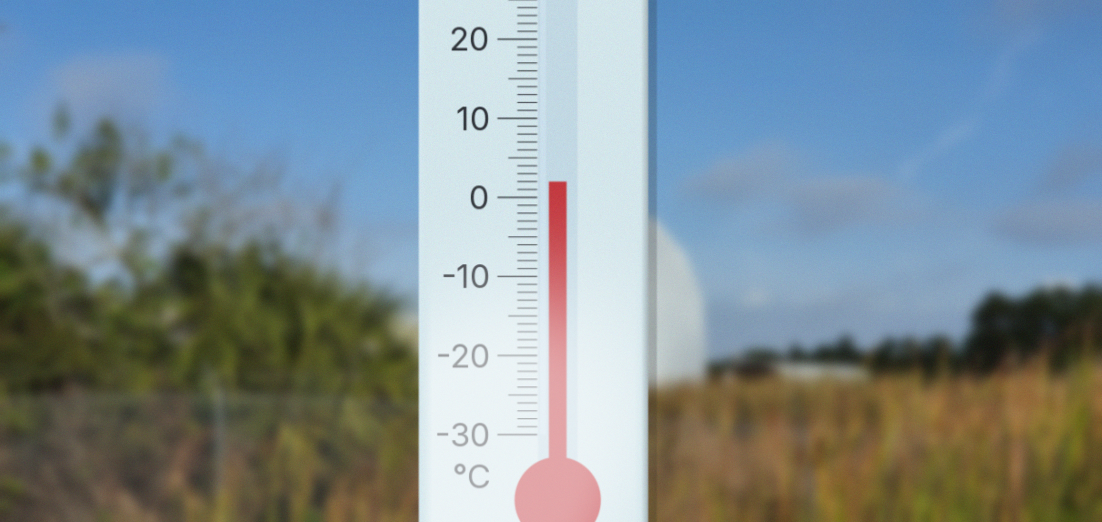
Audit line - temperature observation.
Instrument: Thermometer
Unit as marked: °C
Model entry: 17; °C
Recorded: 2; °C
